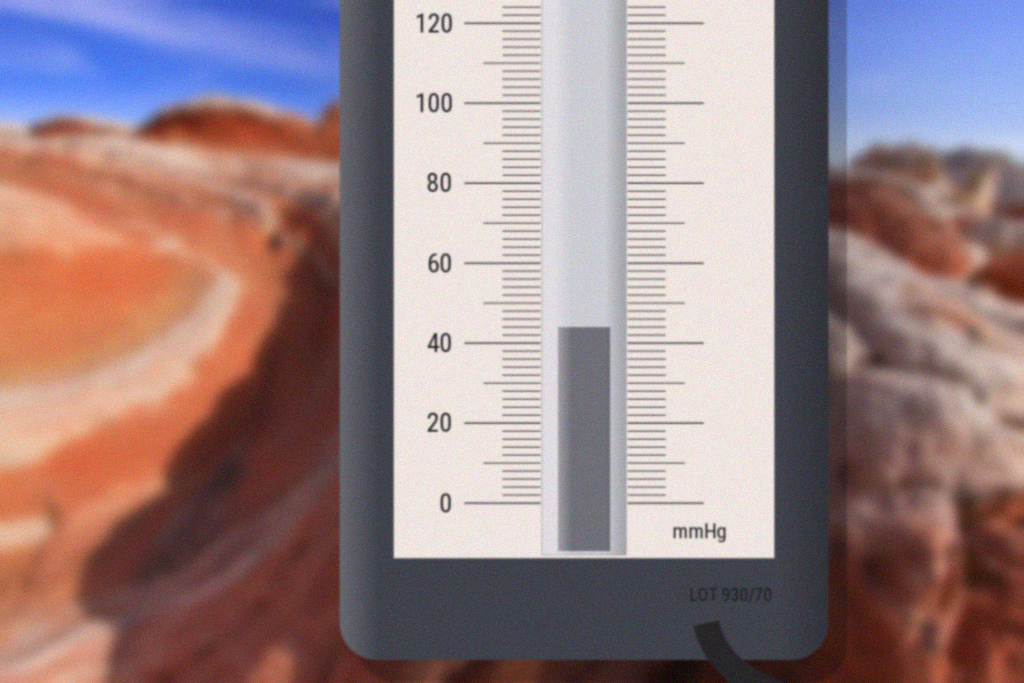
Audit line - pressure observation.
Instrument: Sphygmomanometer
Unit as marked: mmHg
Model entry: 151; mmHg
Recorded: 44; mmHg
